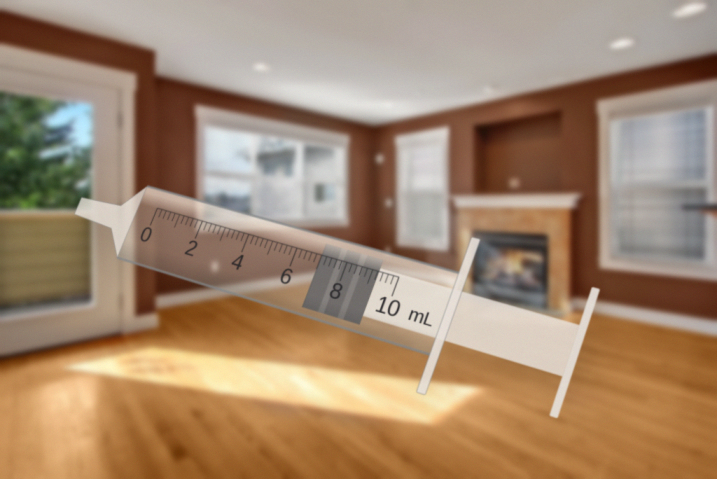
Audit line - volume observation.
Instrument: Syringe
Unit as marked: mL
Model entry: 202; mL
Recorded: 7; mL
